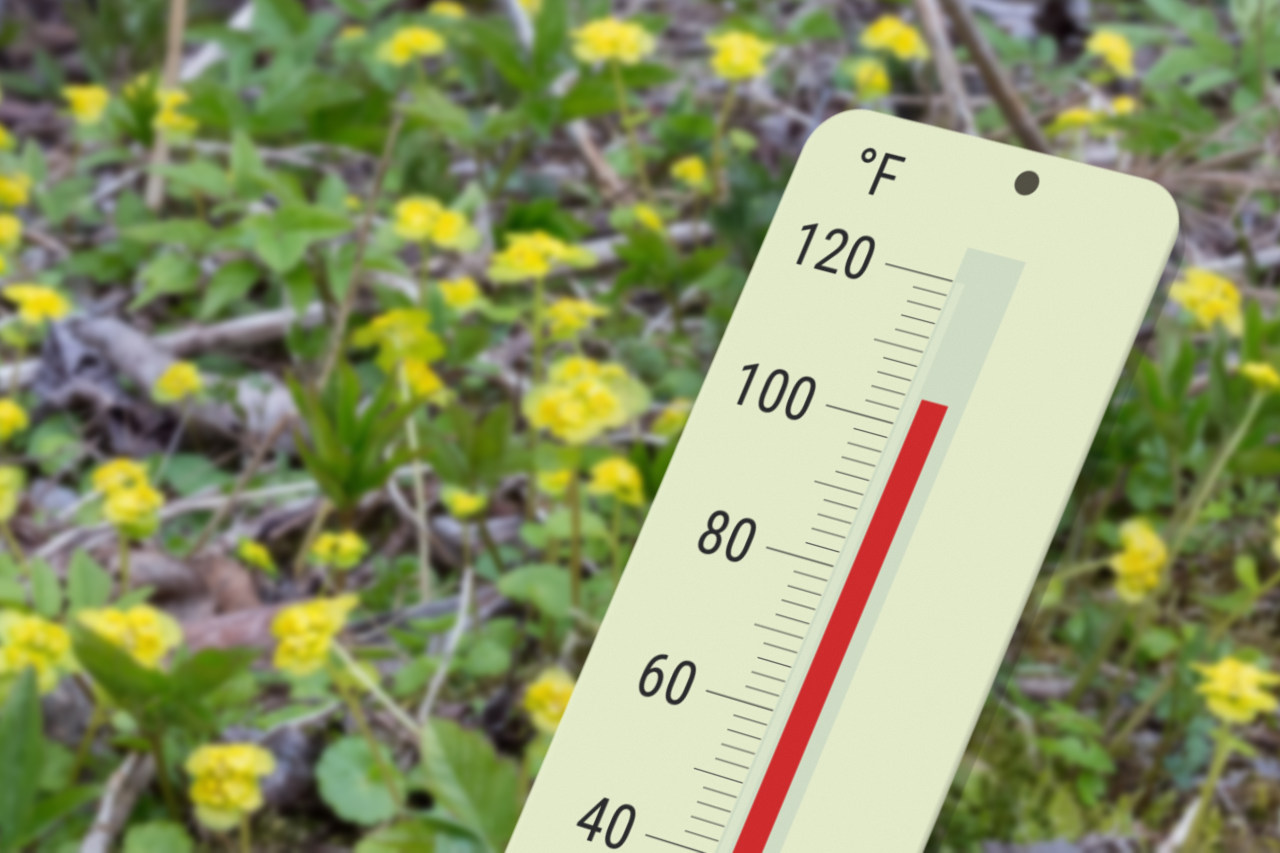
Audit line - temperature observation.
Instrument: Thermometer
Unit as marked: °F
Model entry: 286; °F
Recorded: 104; °F
